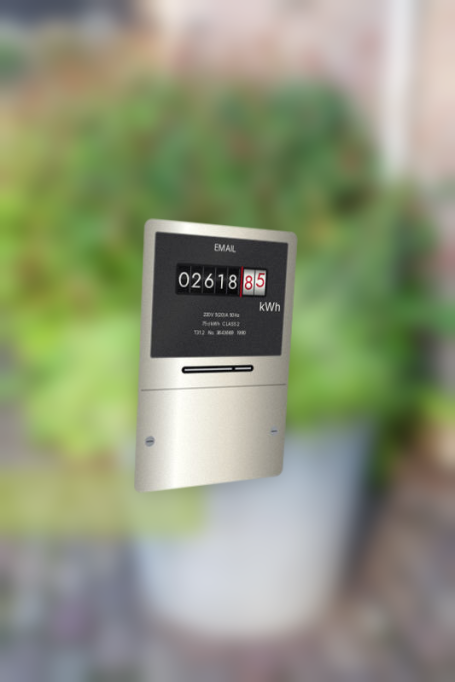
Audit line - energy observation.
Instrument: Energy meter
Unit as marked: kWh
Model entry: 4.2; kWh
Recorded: 2618.85; kWh
